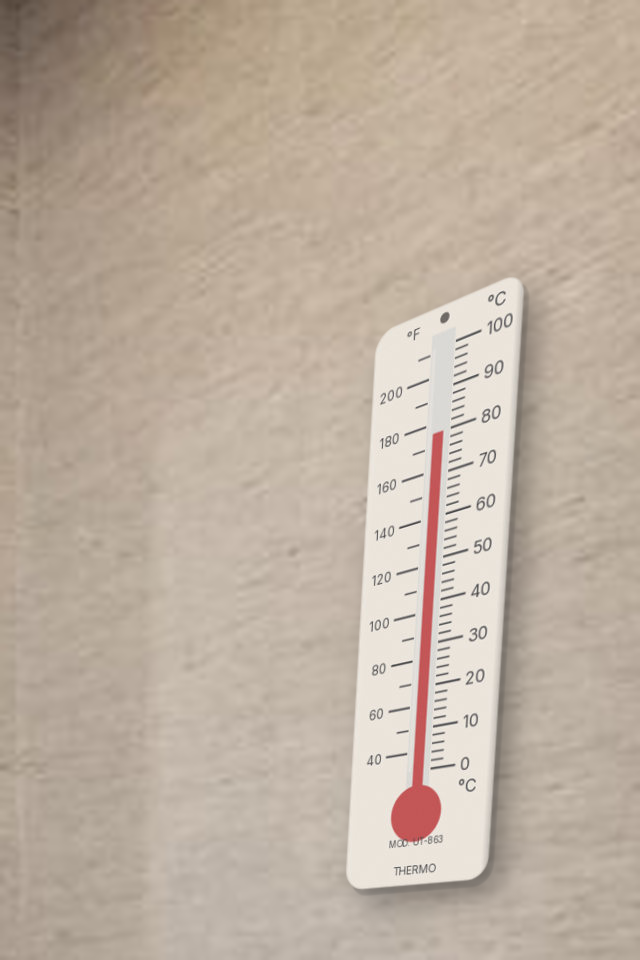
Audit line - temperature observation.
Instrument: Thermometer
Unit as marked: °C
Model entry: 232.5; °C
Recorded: 80; °C
